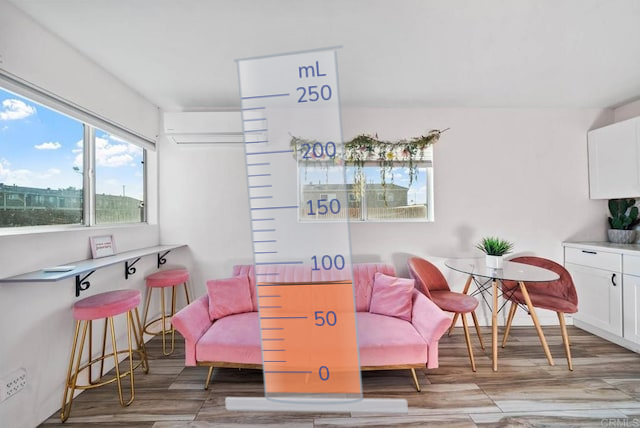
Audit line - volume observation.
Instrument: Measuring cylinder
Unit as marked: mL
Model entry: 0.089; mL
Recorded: 80; mL
